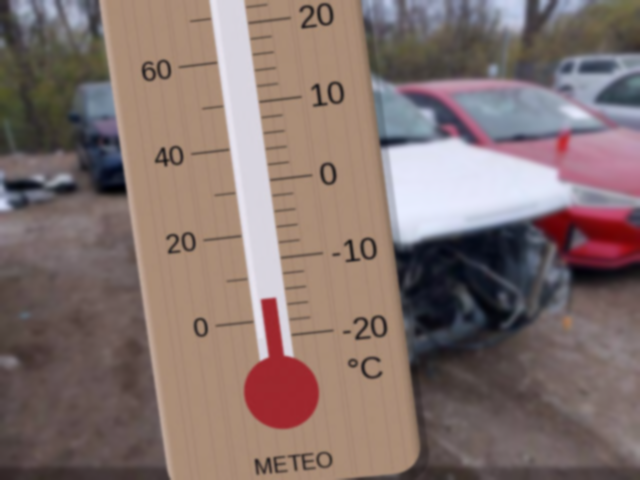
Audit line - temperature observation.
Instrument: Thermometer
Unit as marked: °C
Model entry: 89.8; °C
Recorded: -15; °C
